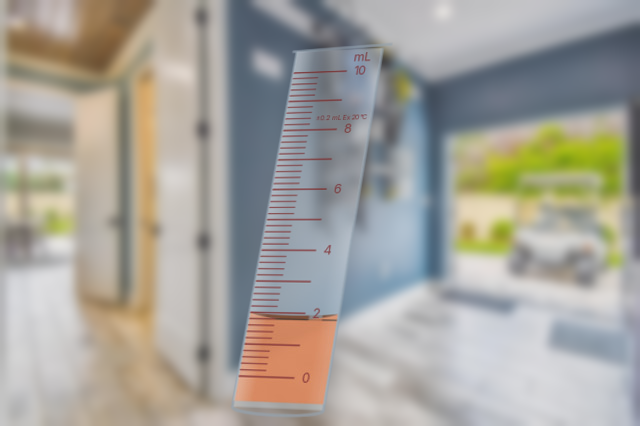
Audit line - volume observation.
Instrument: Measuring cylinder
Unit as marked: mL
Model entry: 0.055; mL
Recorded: 1.8; mL
